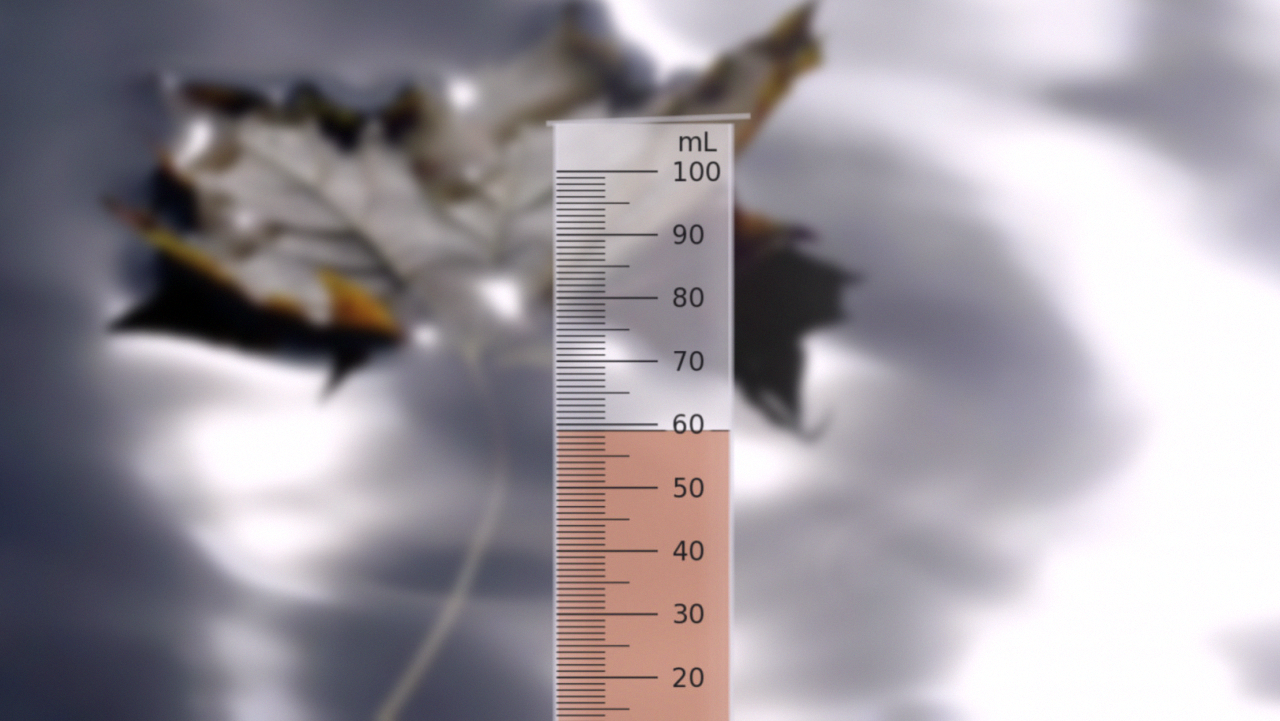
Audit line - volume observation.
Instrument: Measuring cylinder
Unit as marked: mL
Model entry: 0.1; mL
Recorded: 59; mL
